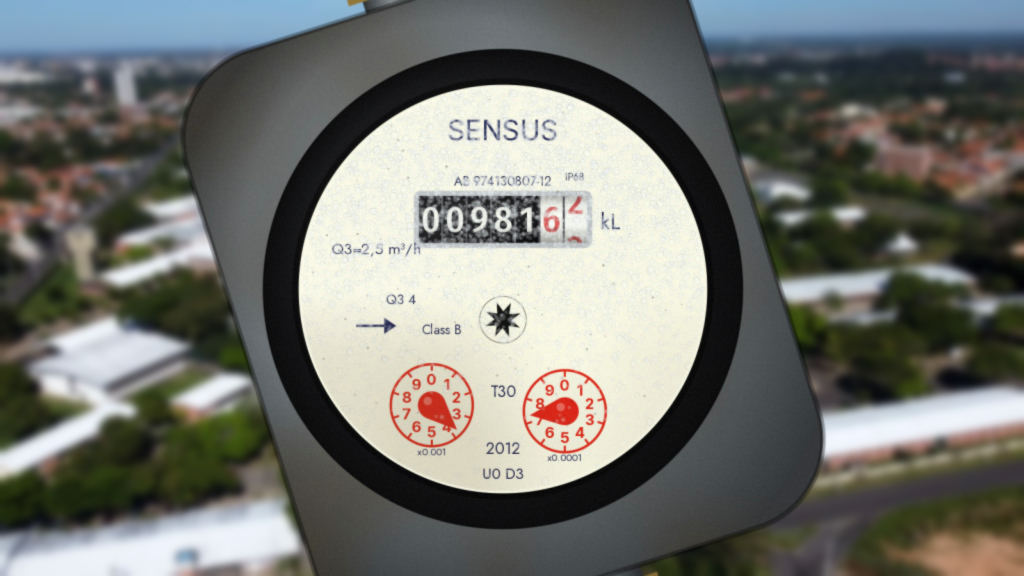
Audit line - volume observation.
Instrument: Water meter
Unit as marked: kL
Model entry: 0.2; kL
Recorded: 981.6237; kL
